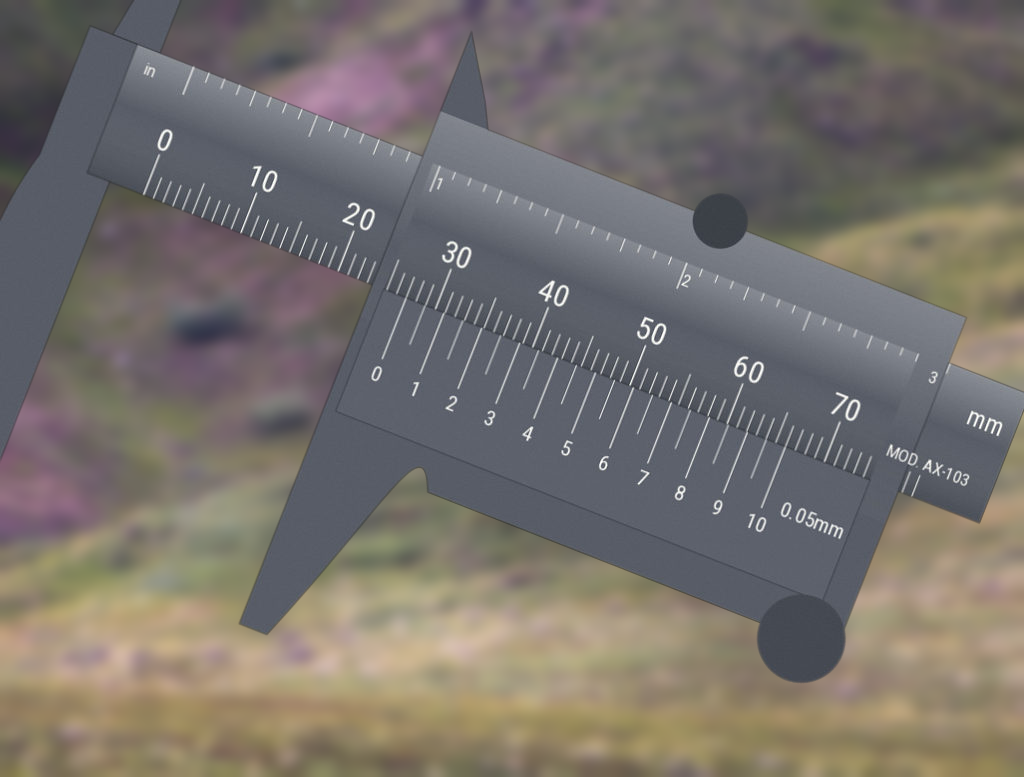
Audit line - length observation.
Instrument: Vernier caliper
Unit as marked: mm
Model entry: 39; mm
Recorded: 27.0; mm
